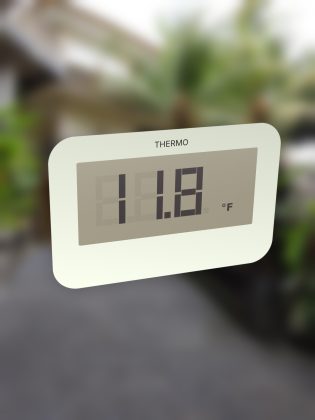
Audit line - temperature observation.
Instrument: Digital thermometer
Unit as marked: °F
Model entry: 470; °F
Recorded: 11.8; °F
